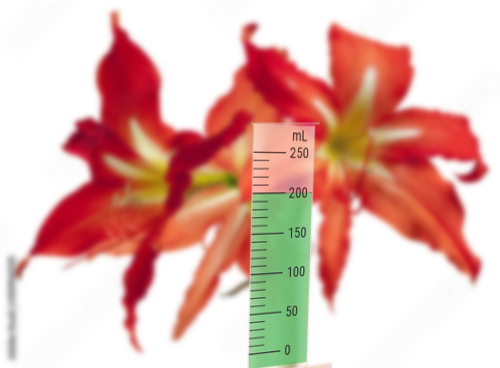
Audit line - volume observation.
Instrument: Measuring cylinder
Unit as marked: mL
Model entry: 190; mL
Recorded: 200; mL
